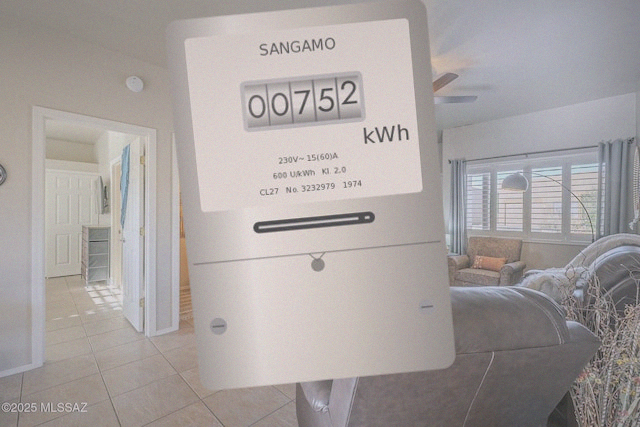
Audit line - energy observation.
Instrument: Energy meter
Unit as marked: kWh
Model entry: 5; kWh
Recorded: 752; kWh
